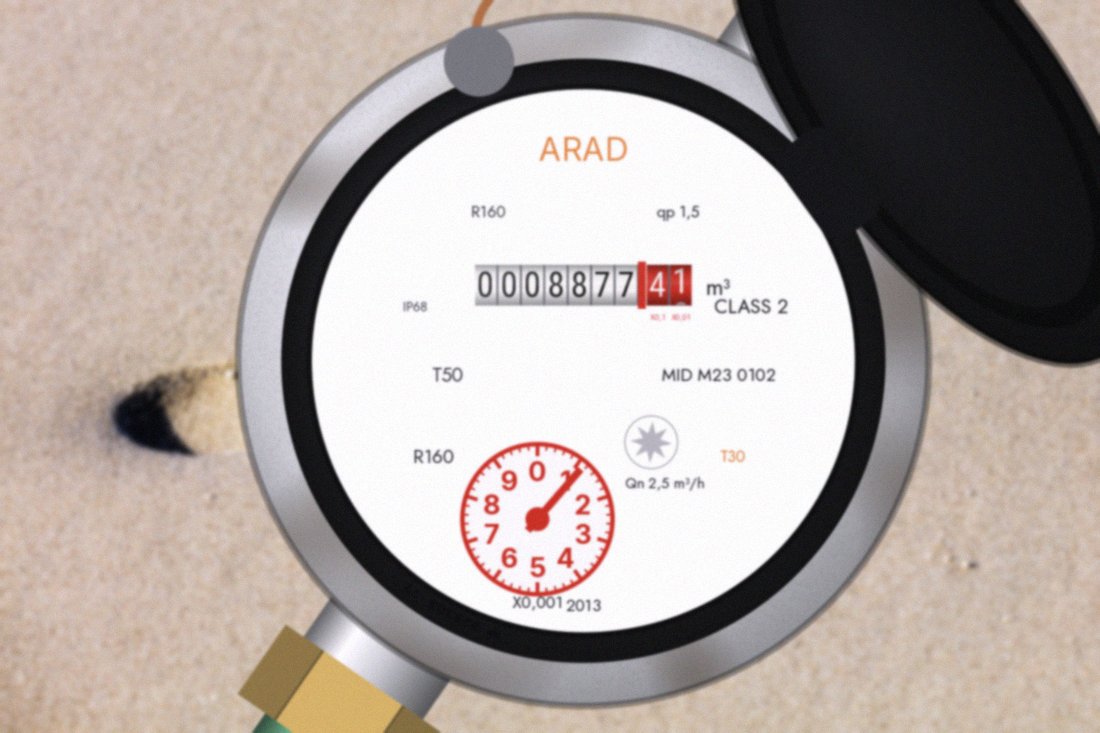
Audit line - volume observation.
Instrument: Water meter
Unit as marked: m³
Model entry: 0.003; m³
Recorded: 8877.411; m³
